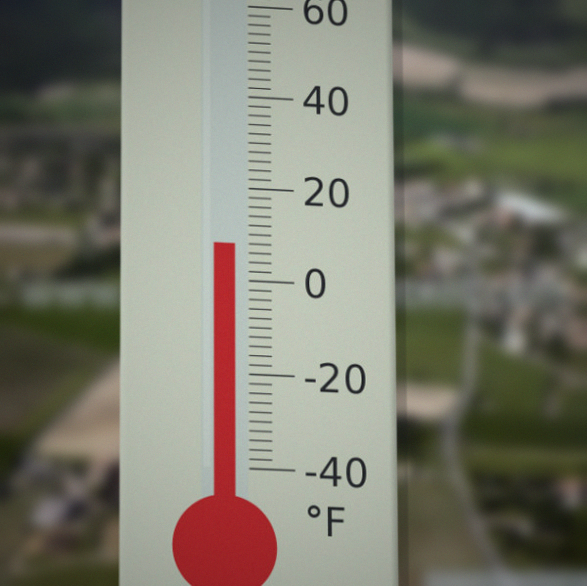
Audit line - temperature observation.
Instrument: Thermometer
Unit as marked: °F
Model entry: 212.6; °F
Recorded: 8; °F
